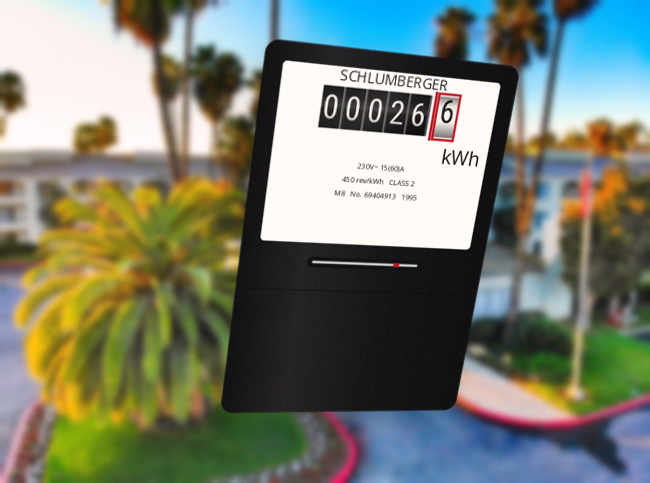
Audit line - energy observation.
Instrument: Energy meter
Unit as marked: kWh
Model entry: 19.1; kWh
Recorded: 26.6; kWh
